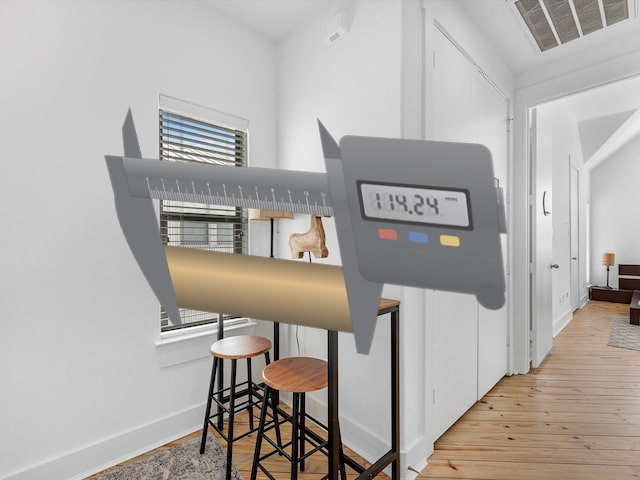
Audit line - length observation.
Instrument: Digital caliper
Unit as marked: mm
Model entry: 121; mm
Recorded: 114.24; mm
